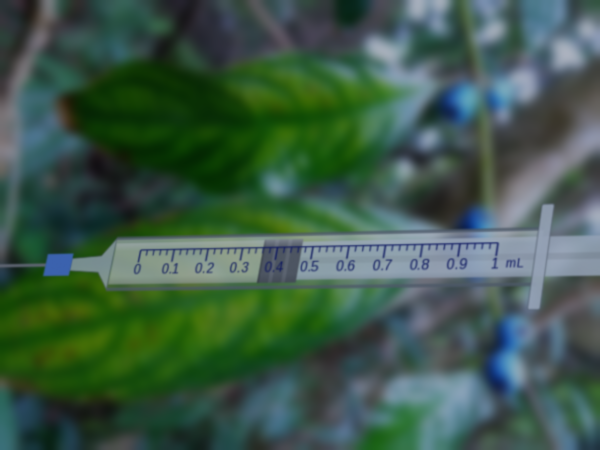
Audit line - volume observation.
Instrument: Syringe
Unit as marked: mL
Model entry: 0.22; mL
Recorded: 0.36; mL
